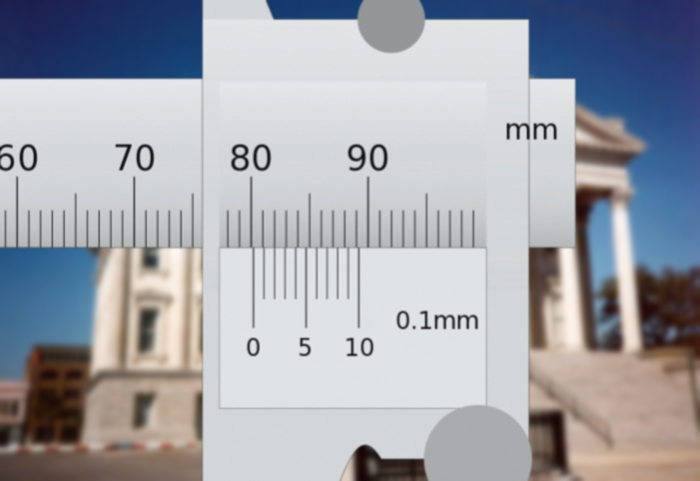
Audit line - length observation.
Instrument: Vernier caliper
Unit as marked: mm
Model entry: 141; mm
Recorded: 80.2; mm
